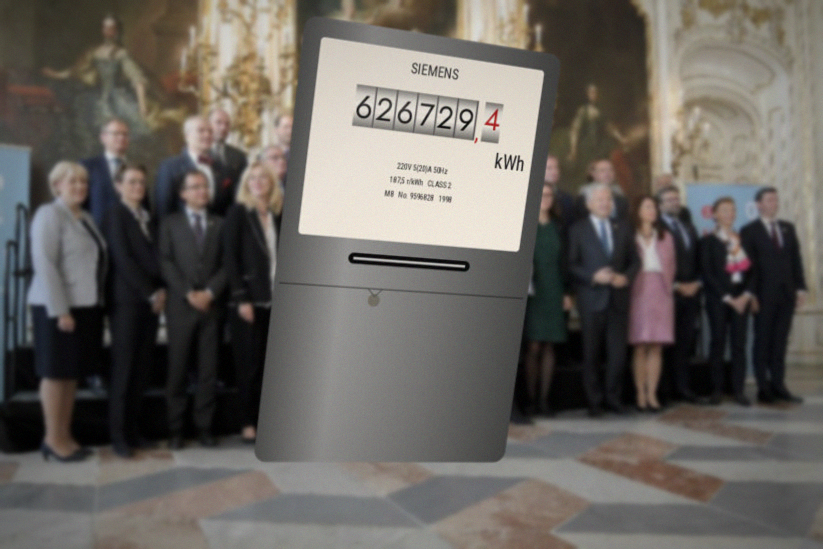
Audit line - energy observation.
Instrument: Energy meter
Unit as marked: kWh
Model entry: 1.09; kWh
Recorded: 626729.4; kWh
